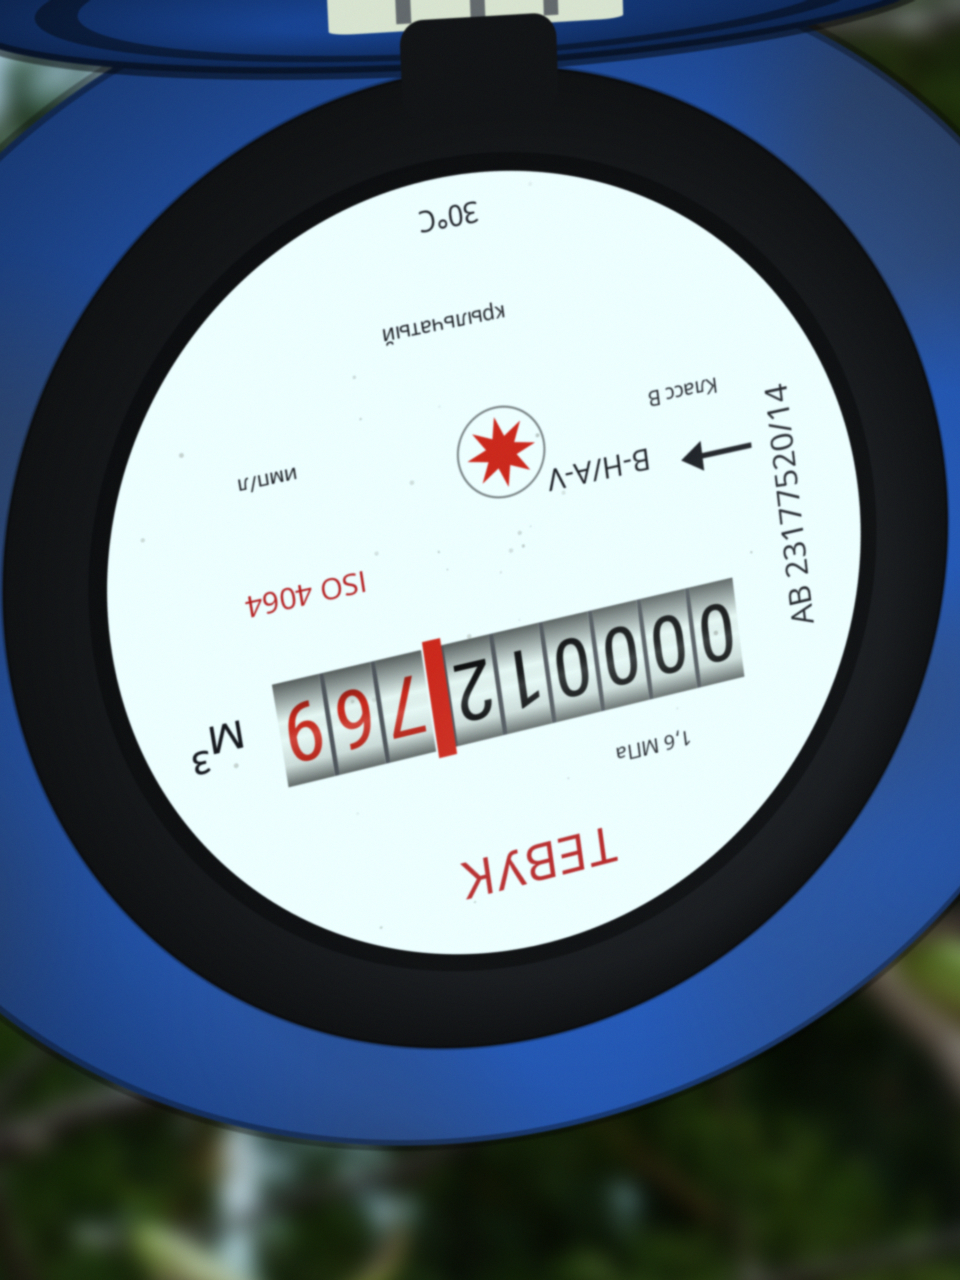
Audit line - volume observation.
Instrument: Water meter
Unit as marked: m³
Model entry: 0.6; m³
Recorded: 12.769; m³
